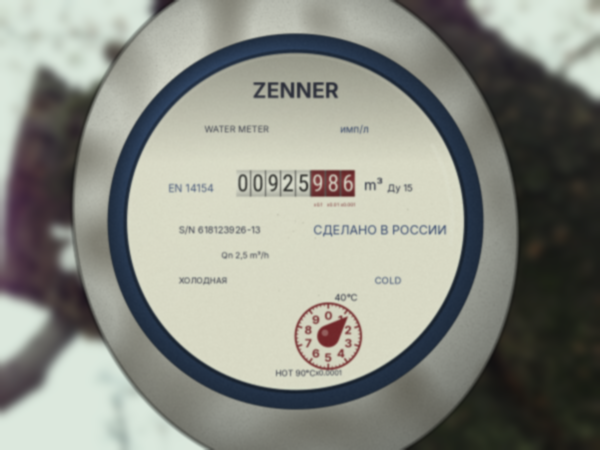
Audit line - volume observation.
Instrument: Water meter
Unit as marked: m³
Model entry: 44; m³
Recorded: 925.9861; m³
